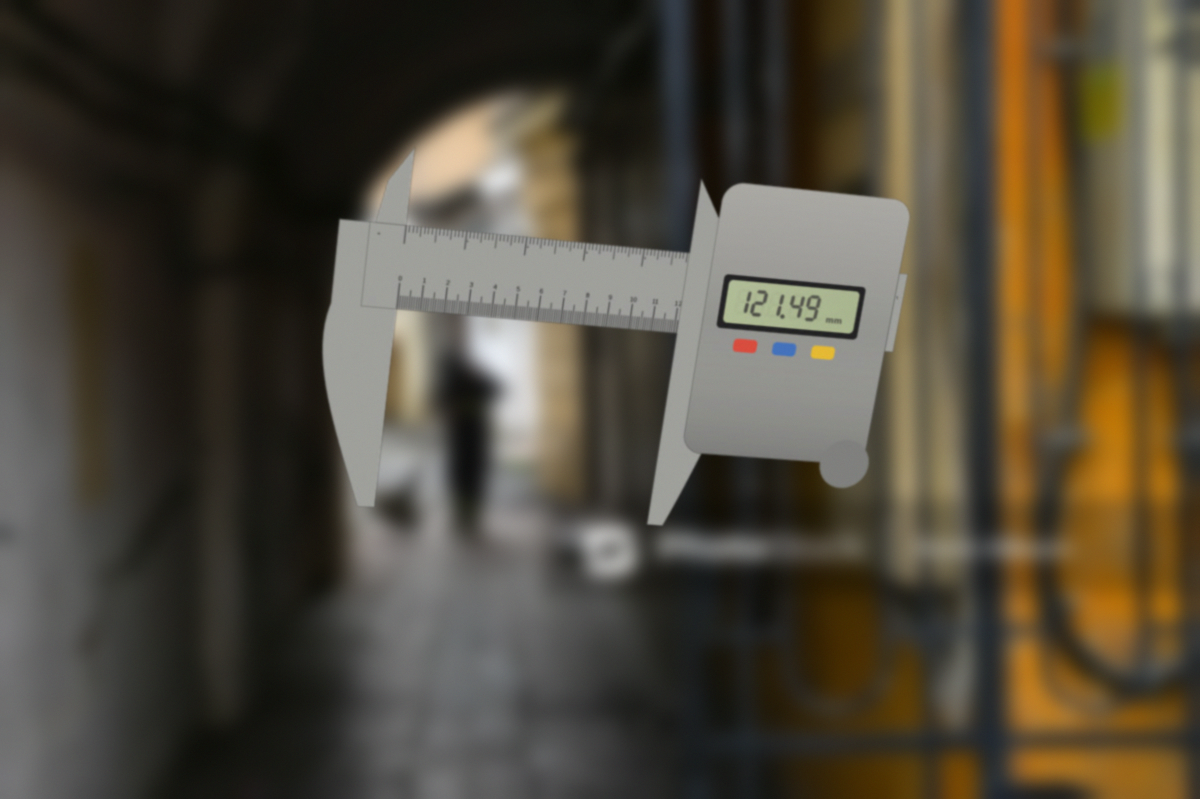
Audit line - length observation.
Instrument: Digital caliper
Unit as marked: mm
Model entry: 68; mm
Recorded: 121.49; mm
